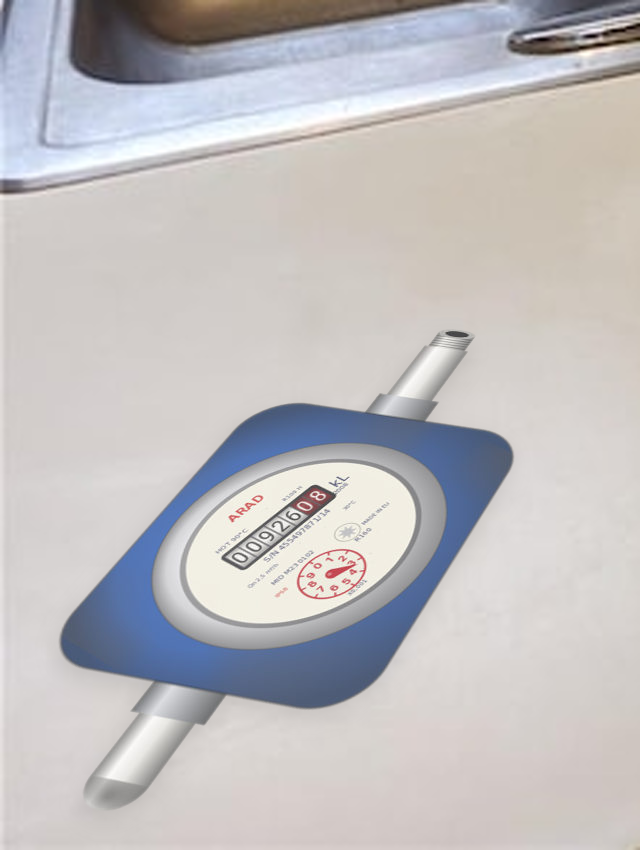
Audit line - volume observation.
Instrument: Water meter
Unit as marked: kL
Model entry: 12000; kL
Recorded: 926.083; kL
